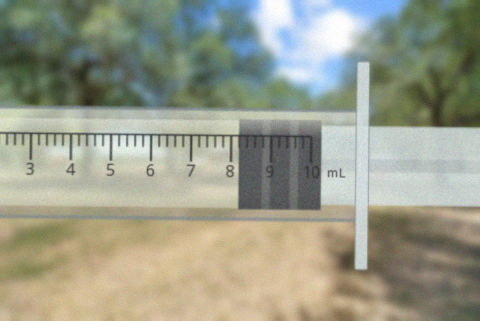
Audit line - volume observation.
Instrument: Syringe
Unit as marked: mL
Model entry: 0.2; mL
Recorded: 8.2; mL
